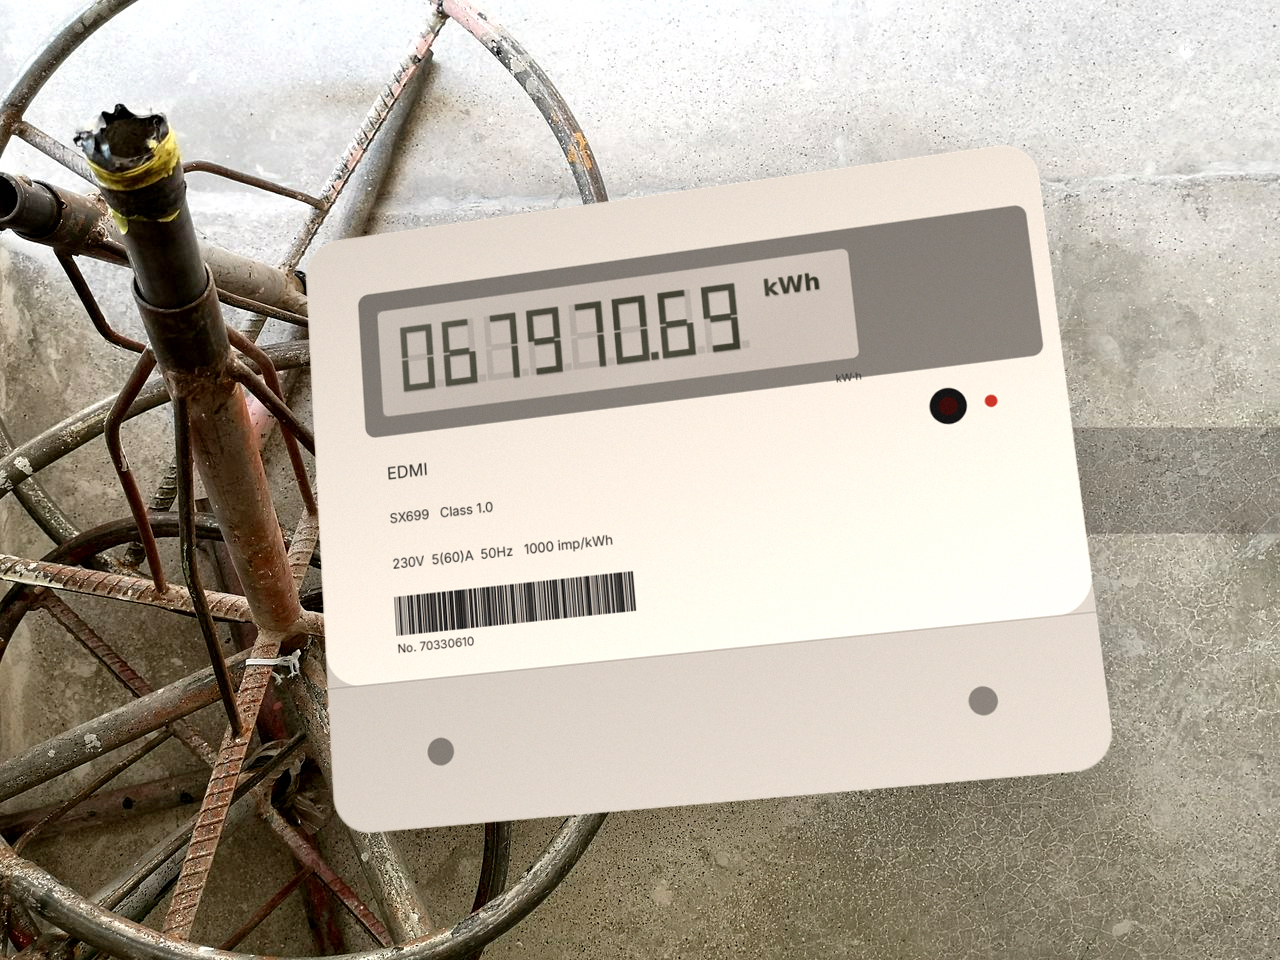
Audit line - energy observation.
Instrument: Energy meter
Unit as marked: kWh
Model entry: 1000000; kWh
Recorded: 67970.69; kWh
